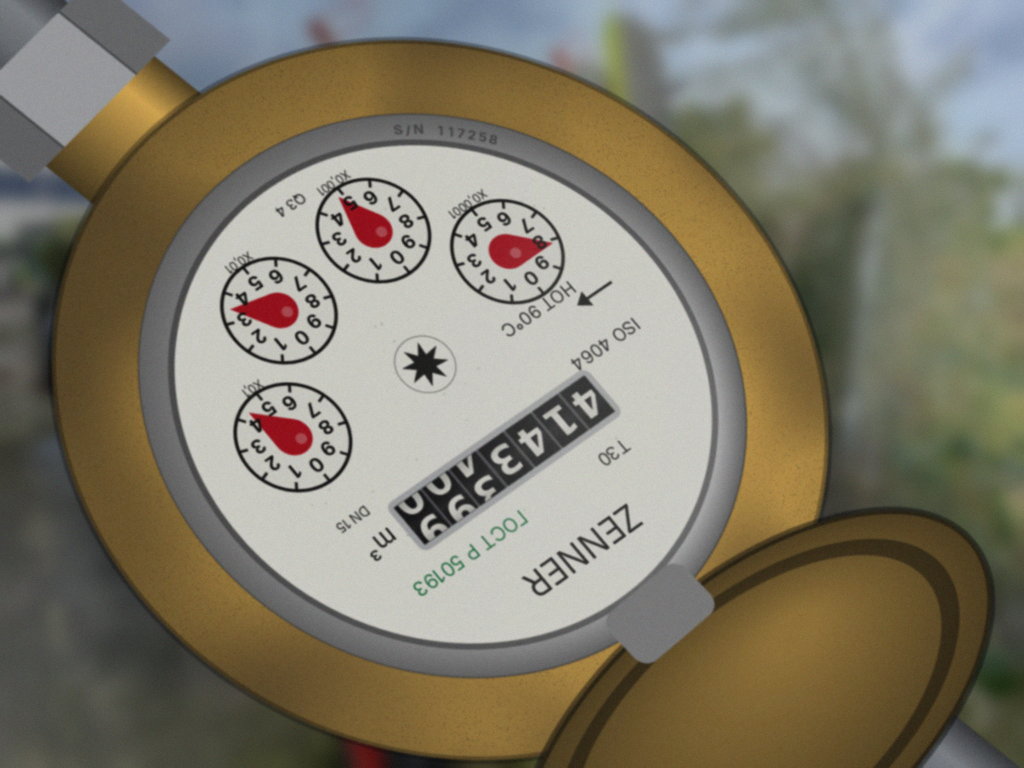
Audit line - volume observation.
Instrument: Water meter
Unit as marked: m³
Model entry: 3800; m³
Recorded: 4143399.4348; m³
